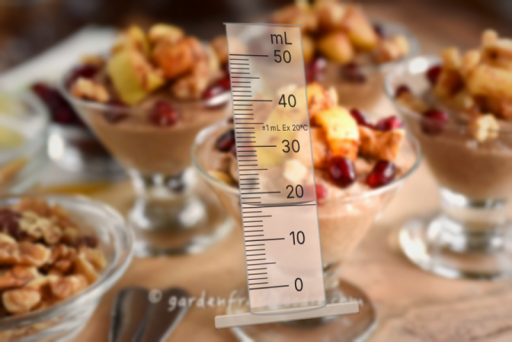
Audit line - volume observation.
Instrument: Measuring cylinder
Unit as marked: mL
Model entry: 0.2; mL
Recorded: 17; mL
